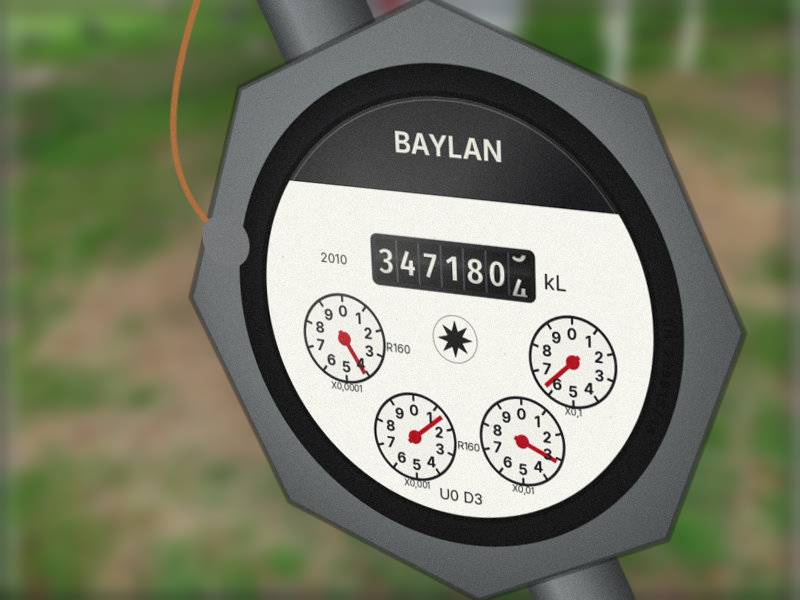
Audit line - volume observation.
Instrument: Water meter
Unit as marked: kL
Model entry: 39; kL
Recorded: 3471803.6314; kL
